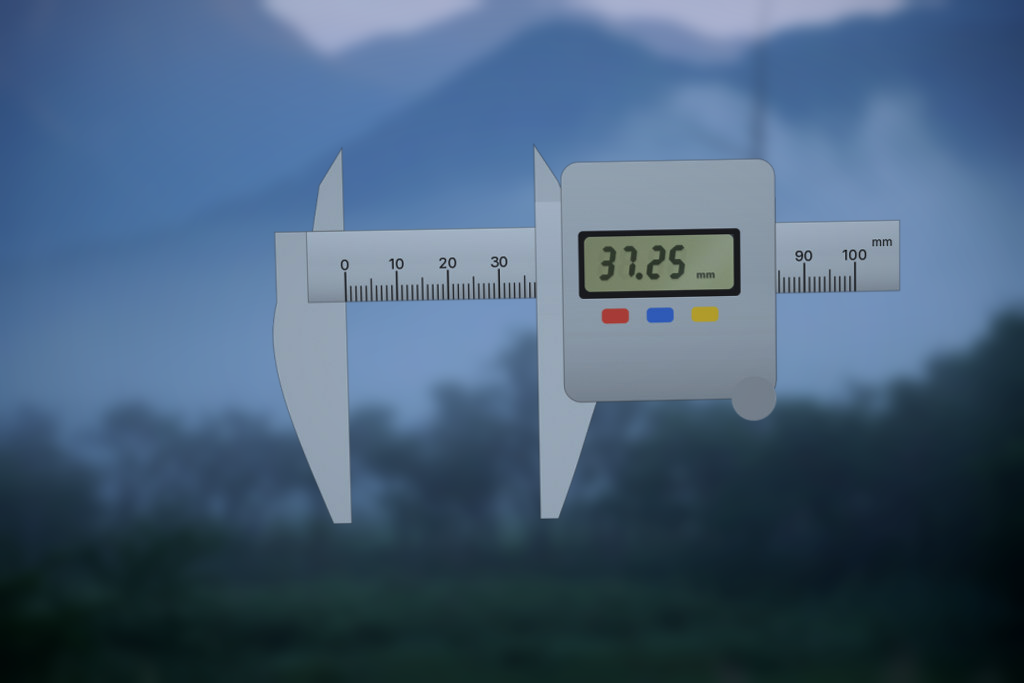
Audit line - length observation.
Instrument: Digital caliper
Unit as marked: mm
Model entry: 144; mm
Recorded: 37.25; mm
